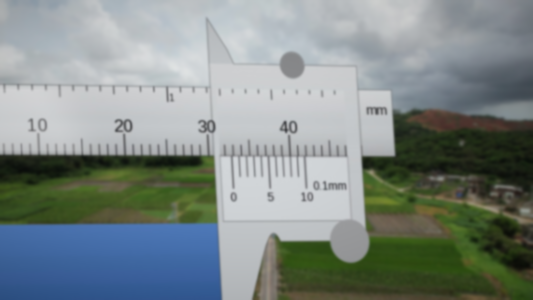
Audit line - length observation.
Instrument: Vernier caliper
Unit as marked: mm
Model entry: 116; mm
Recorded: 32.8; mm
